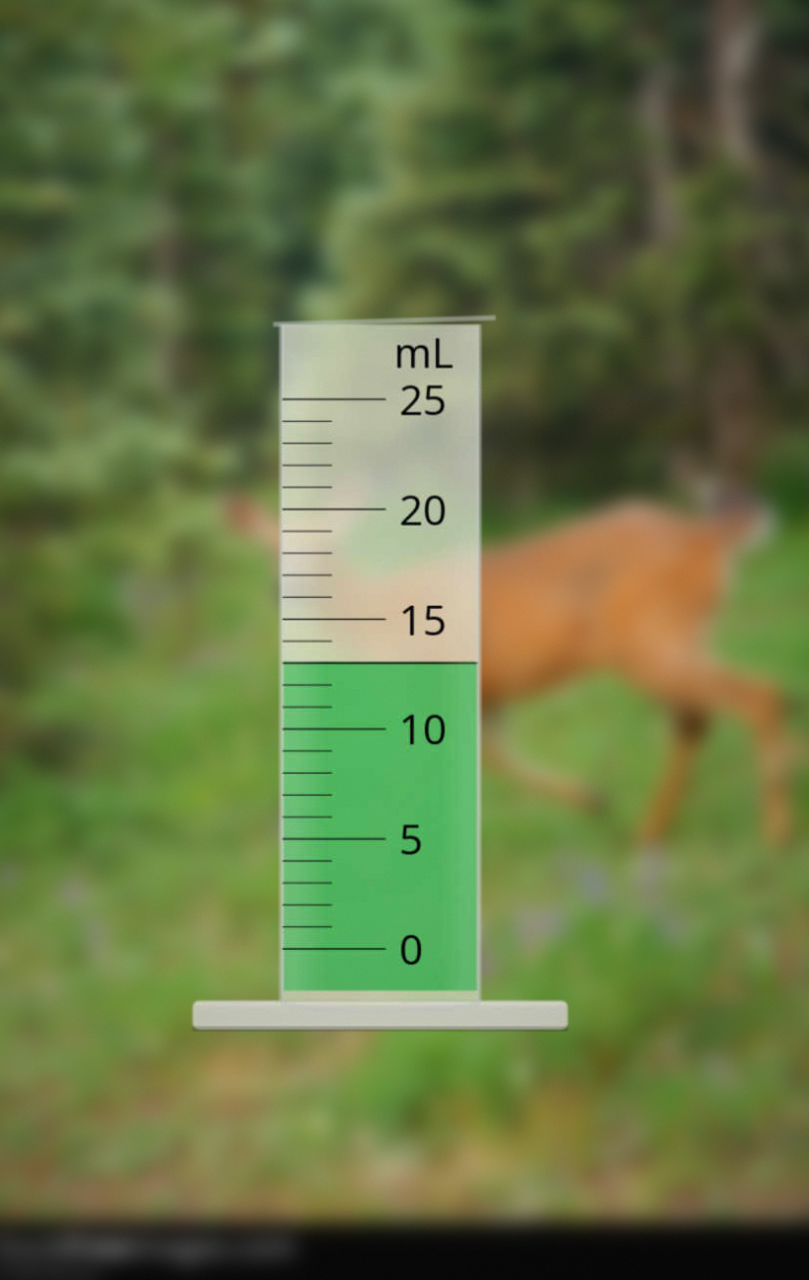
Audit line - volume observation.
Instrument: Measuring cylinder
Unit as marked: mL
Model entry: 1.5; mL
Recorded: 13; mL
